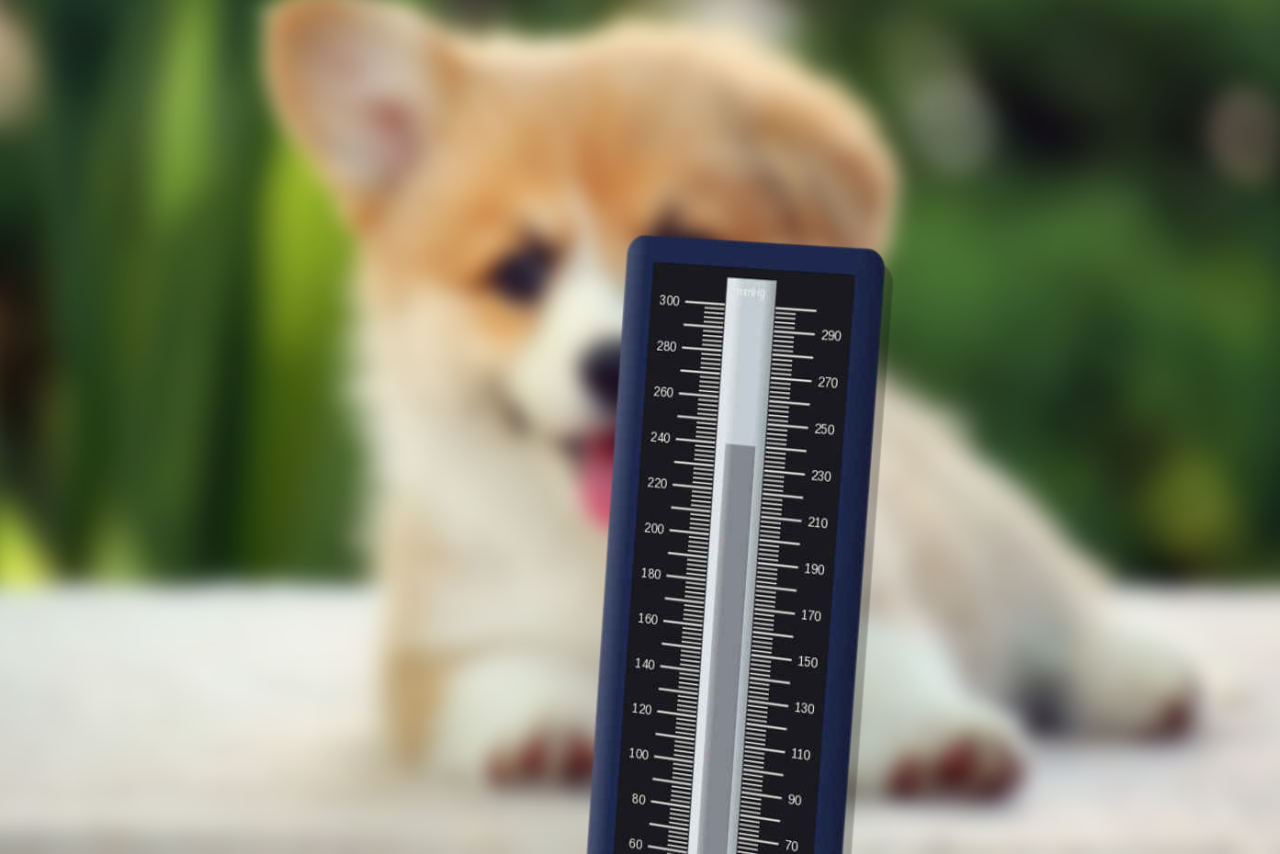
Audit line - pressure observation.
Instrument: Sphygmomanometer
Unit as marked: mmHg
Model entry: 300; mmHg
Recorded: 240; mmHg
